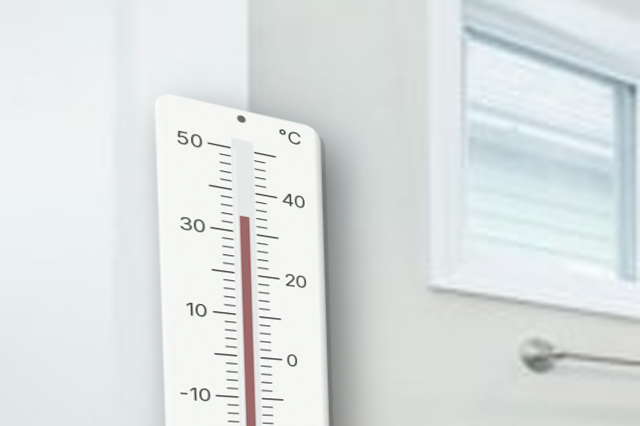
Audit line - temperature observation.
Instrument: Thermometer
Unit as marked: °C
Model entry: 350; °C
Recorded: 34; °C
